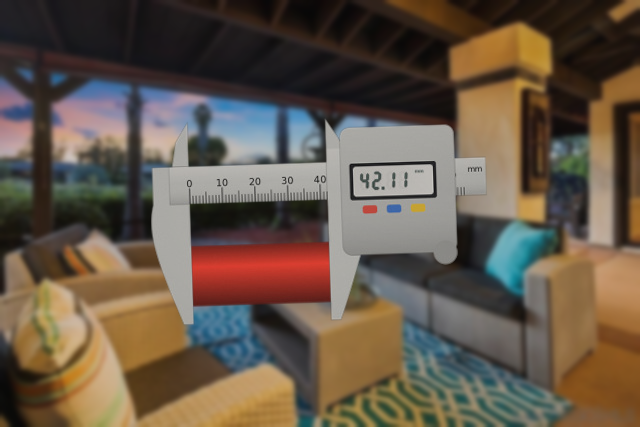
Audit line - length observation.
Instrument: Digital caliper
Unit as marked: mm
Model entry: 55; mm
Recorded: 42.11; mm
